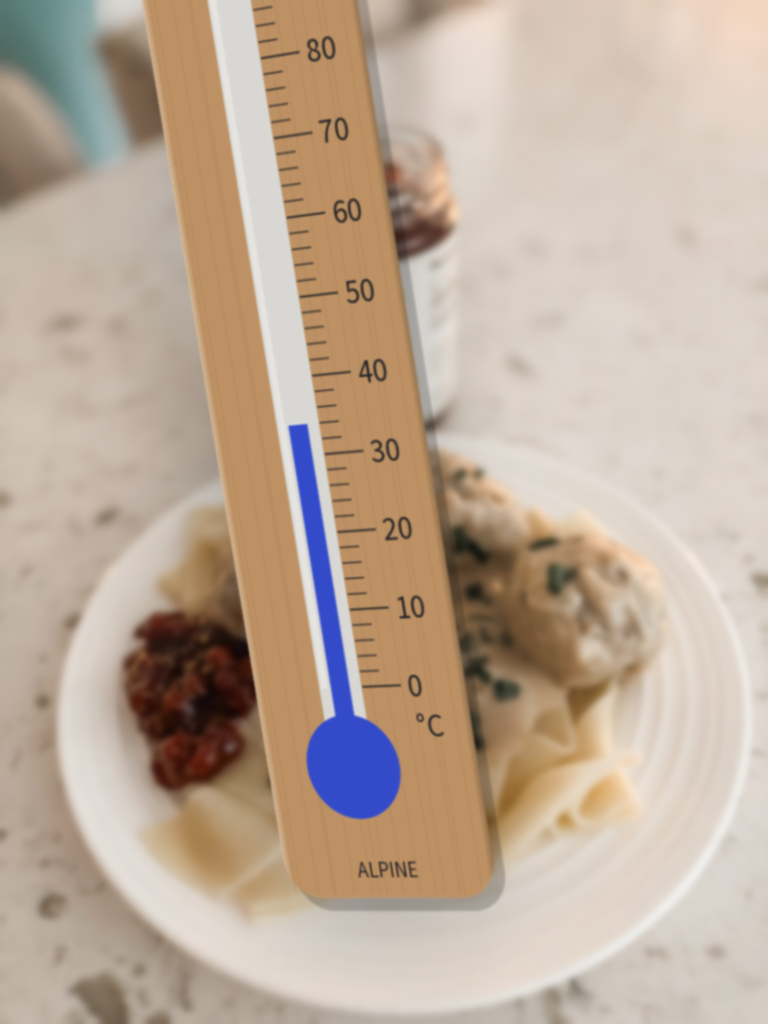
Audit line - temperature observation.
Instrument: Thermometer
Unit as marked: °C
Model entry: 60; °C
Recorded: 34; °C
